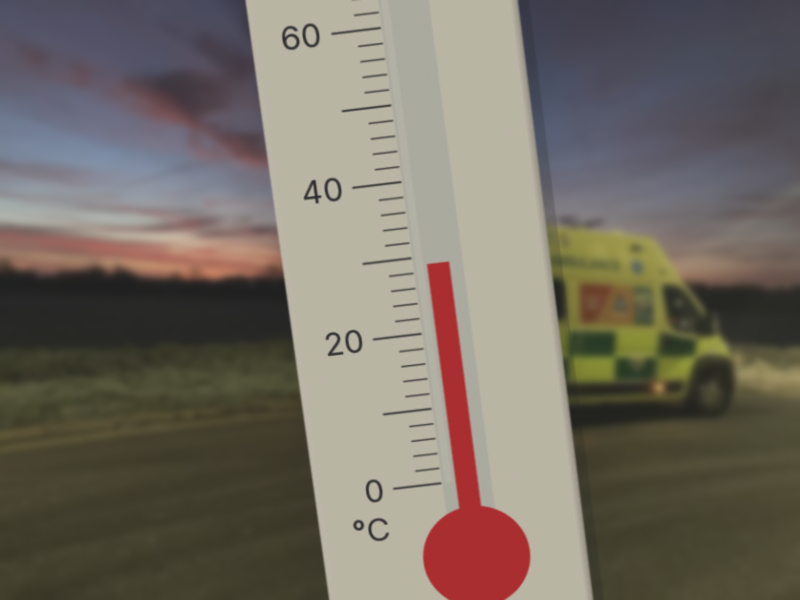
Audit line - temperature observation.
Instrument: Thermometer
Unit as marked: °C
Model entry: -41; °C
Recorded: 29; °C
